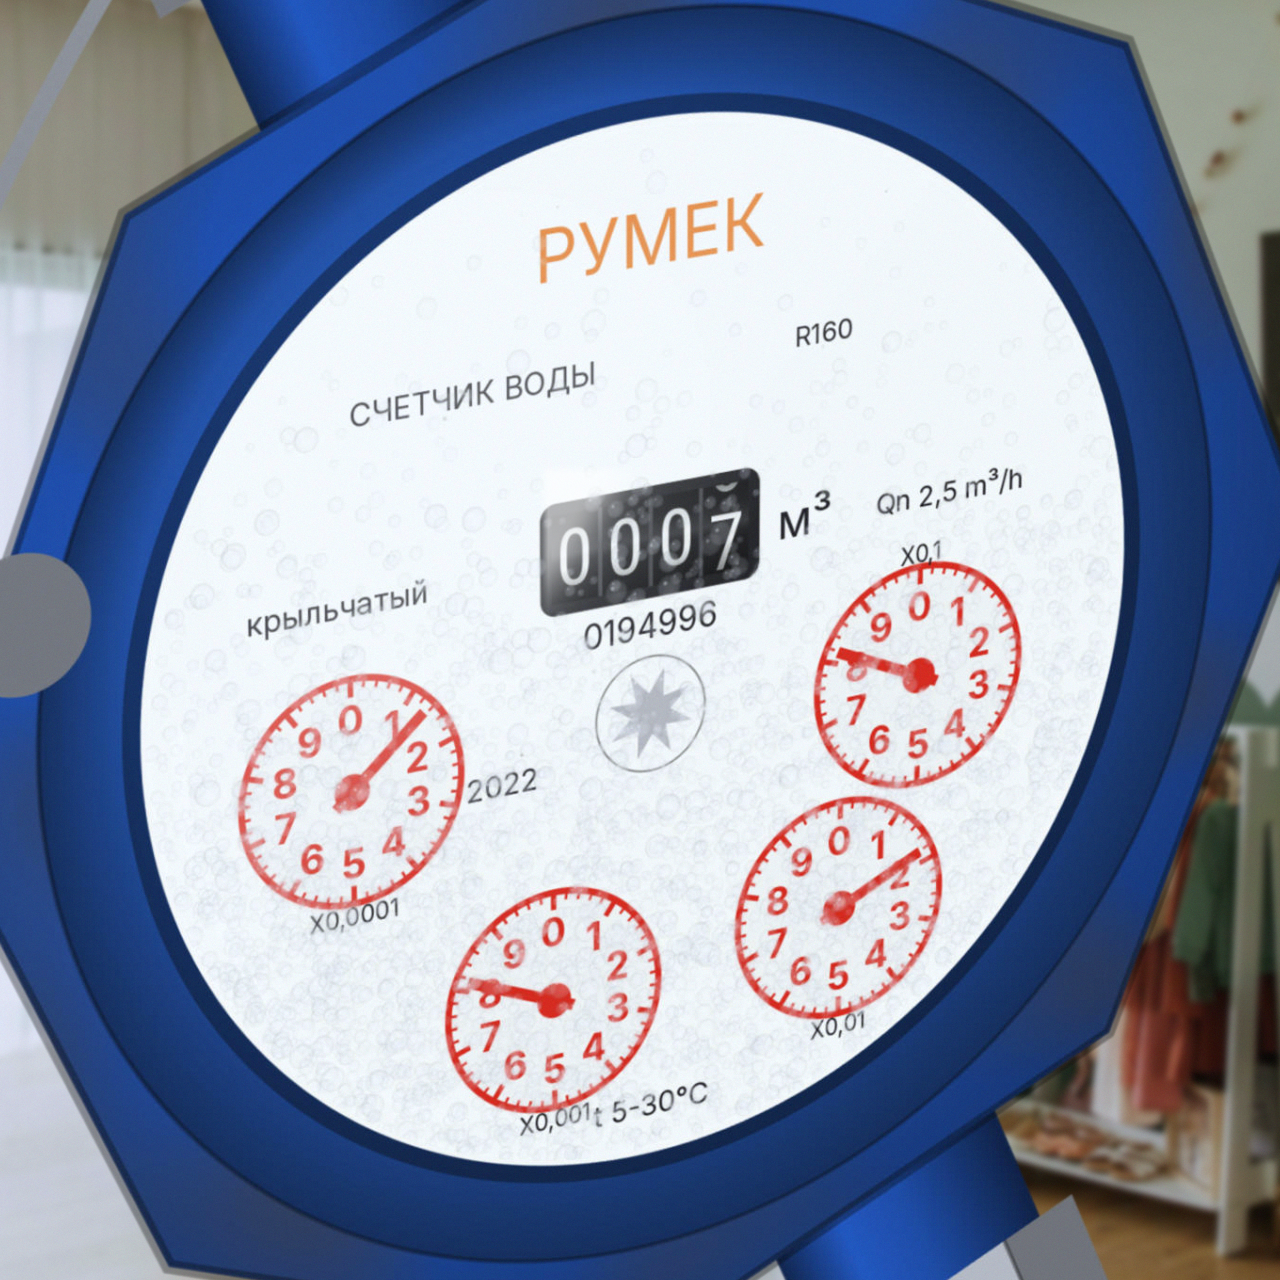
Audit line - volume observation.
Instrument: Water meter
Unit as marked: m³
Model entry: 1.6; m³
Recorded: 6.8181; m³
